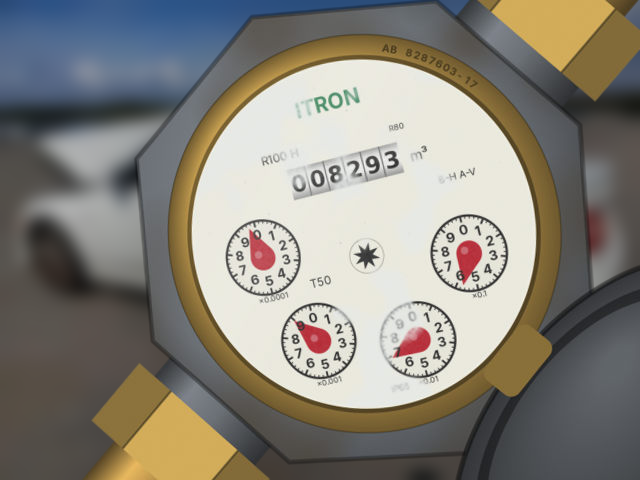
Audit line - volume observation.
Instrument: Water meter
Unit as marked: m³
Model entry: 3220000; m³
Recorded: 8293.5689; m³
